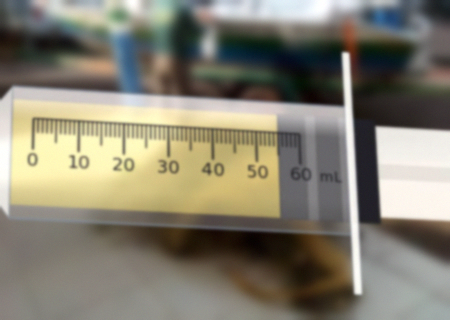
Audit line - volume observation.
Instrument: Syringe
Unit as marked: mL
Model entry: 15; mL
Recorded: 55; mL
